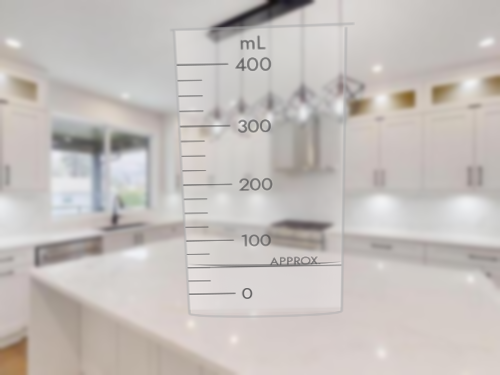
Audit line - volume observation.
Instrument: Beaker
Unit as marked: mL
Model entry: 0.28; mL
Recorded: 50; mL
